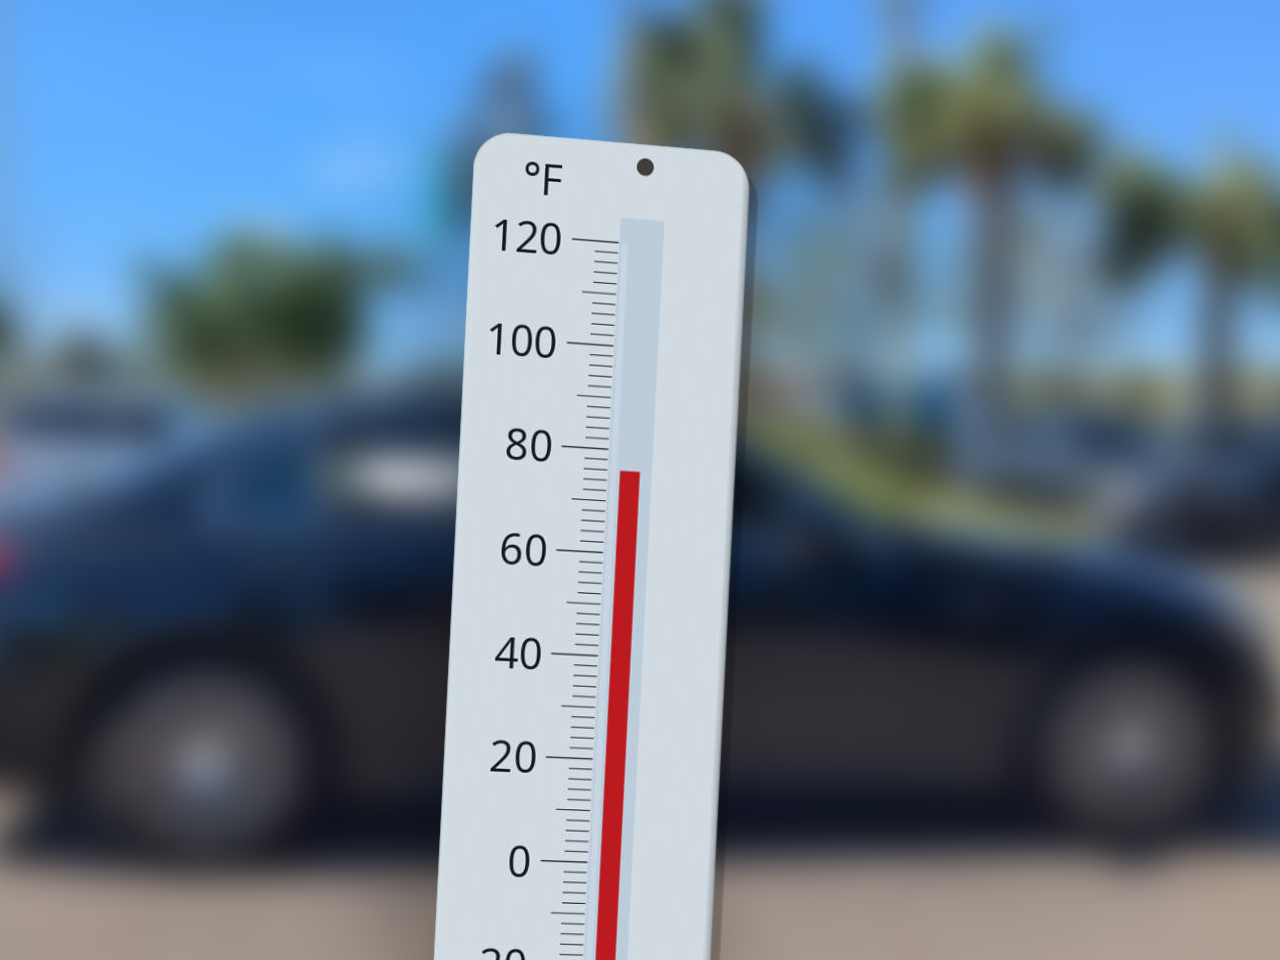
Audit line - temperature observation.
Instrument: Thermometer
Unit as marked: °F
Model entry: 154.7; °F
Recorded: 76; °F
